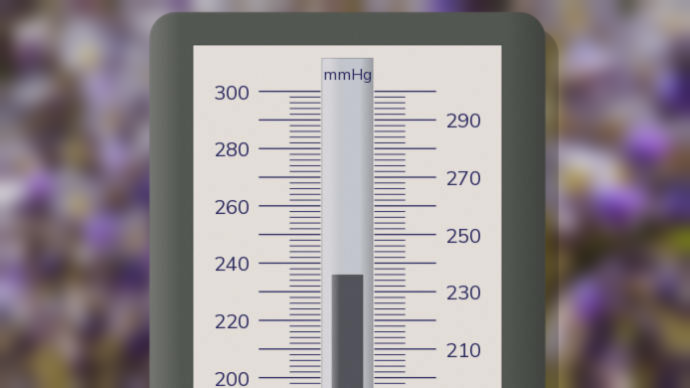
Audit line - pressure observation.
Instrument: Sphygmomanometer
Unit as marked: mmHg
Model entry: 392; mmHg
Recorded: 236; mmHg
